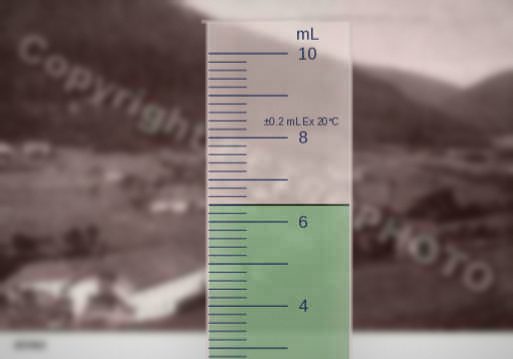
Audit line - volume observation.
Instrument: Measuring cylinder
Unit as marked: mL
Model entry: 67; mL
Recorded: 6.4; mL
